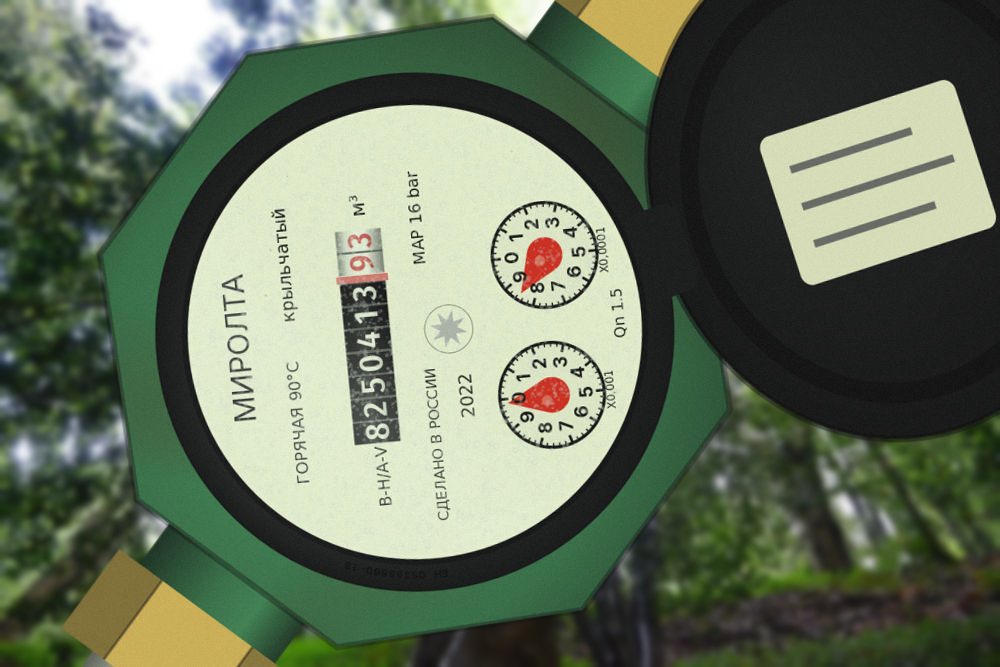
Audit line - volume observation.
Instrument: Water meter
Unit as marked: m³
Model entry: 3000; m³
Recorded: 8250413.9298; m³
